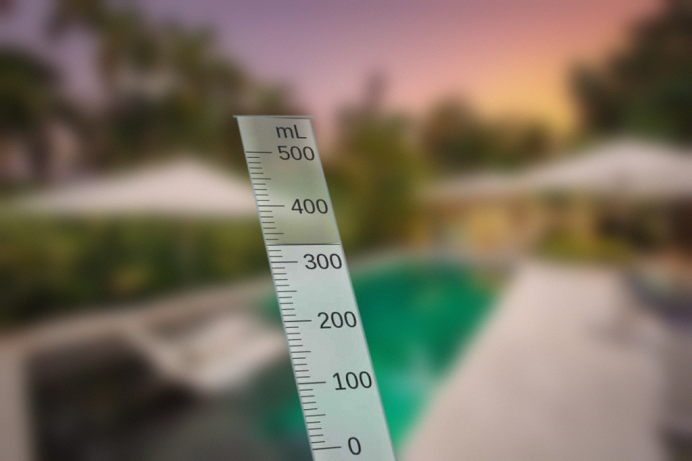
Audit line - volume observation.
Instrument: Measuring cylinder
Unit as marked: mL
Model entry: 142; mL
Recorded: 330; mL
